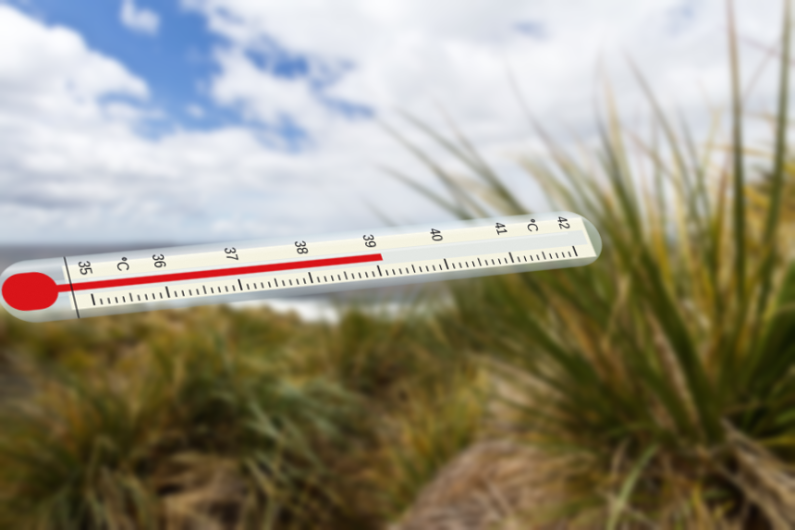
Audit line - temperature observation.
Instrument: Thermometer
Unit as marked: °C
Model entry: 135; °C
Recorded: 39.1; °C
